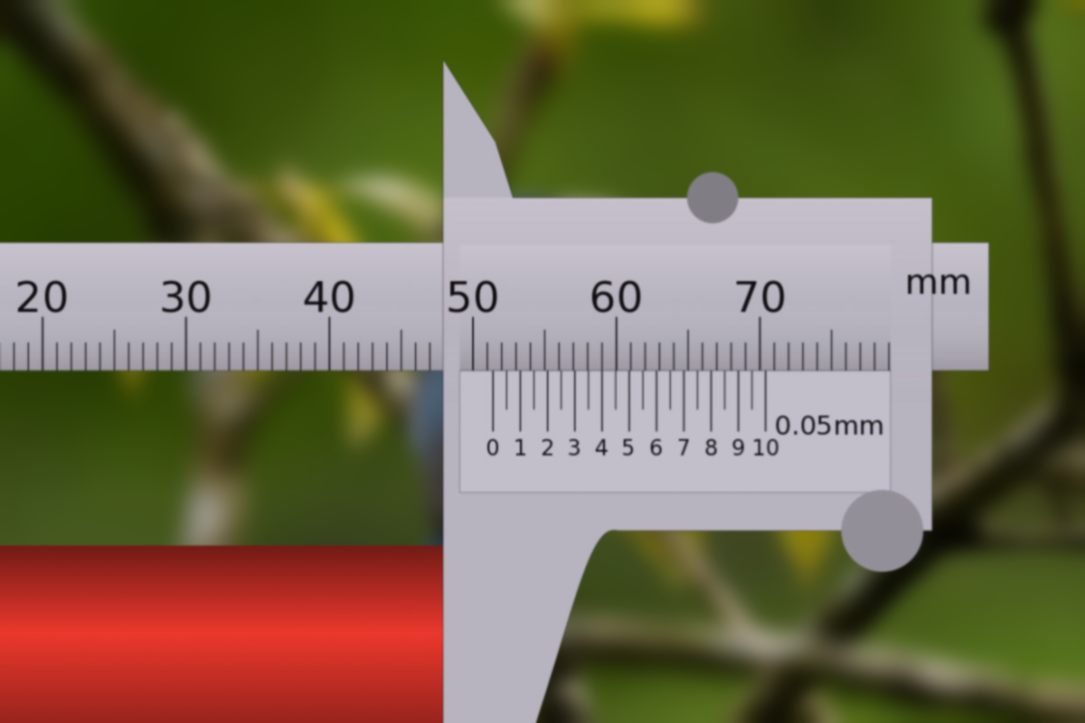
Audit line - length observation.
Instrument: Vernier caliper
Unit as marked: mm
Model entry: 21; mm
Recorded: 51.4; mm
